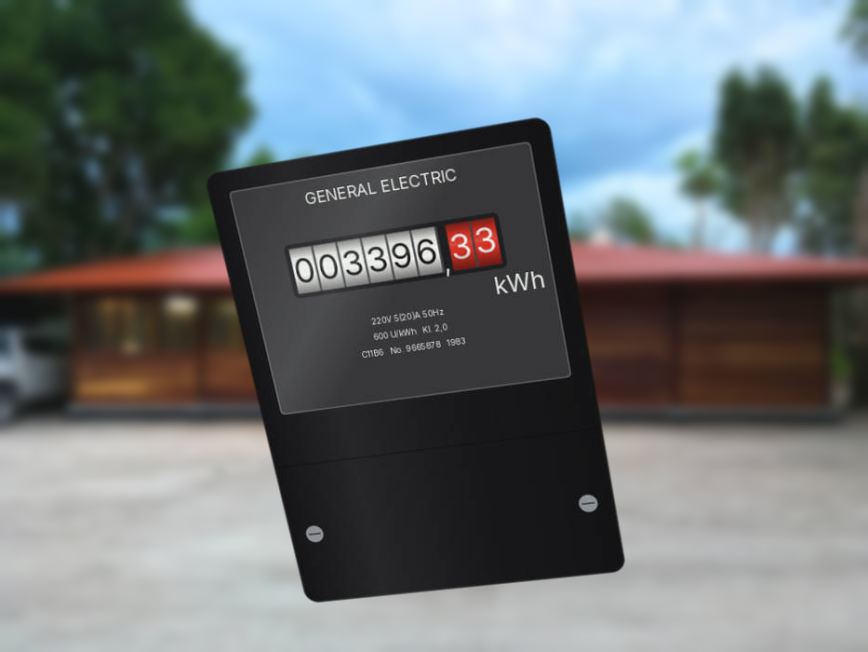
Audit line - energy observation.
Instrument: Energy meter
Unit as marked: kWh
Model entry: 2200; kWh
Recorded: 3396.33; kWh
